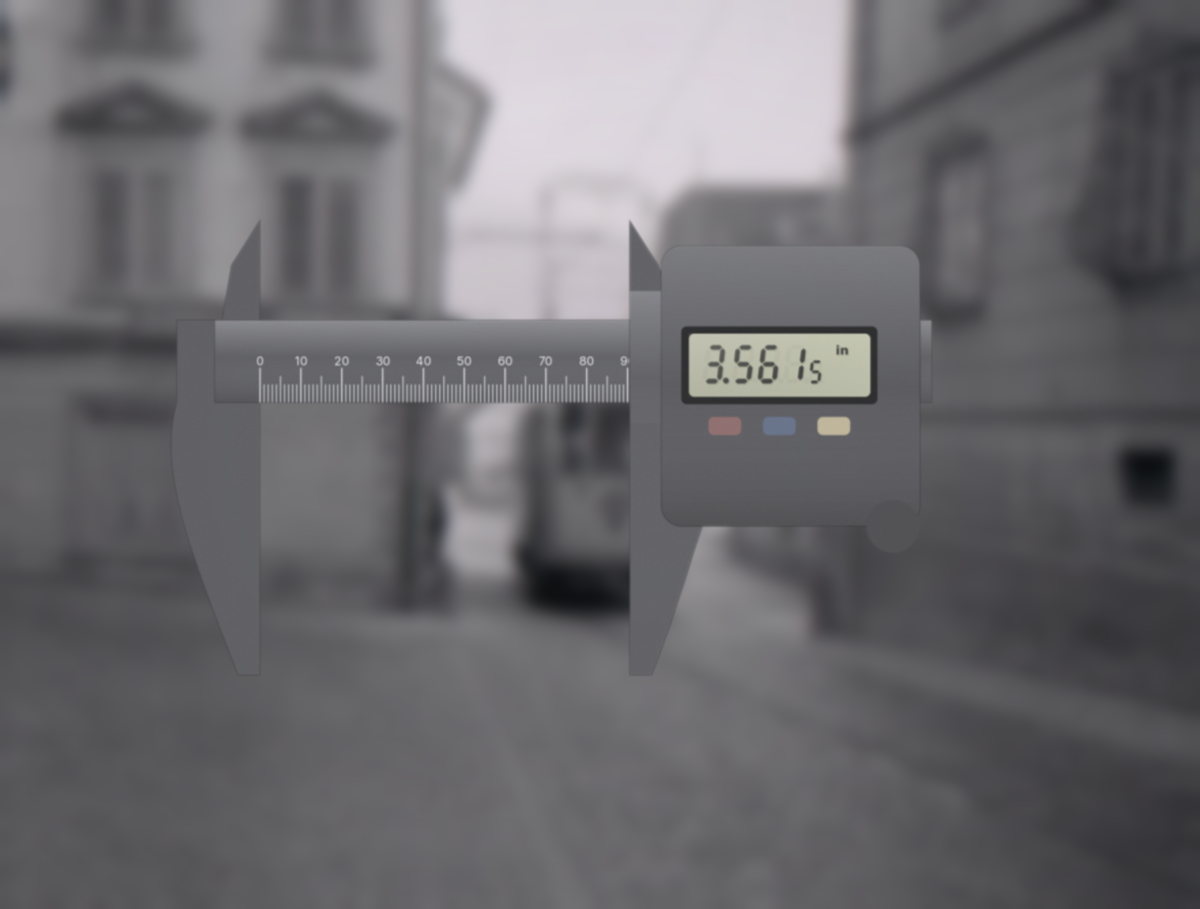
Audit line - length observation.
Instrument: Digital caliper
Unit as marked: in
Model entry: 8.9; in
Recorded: 3.5615; in
